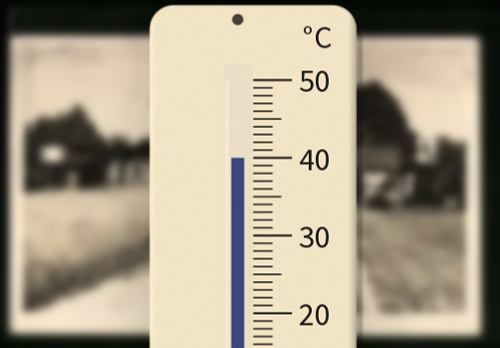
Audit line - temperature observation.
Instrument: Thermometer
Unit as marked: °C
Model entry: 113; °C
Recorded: 40; °C
